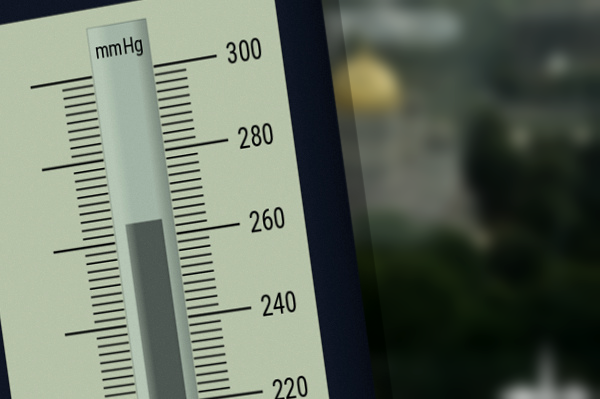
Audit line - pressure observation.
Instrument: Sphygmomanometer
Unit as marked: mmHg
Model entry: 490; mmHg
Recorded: 264; mmHg
